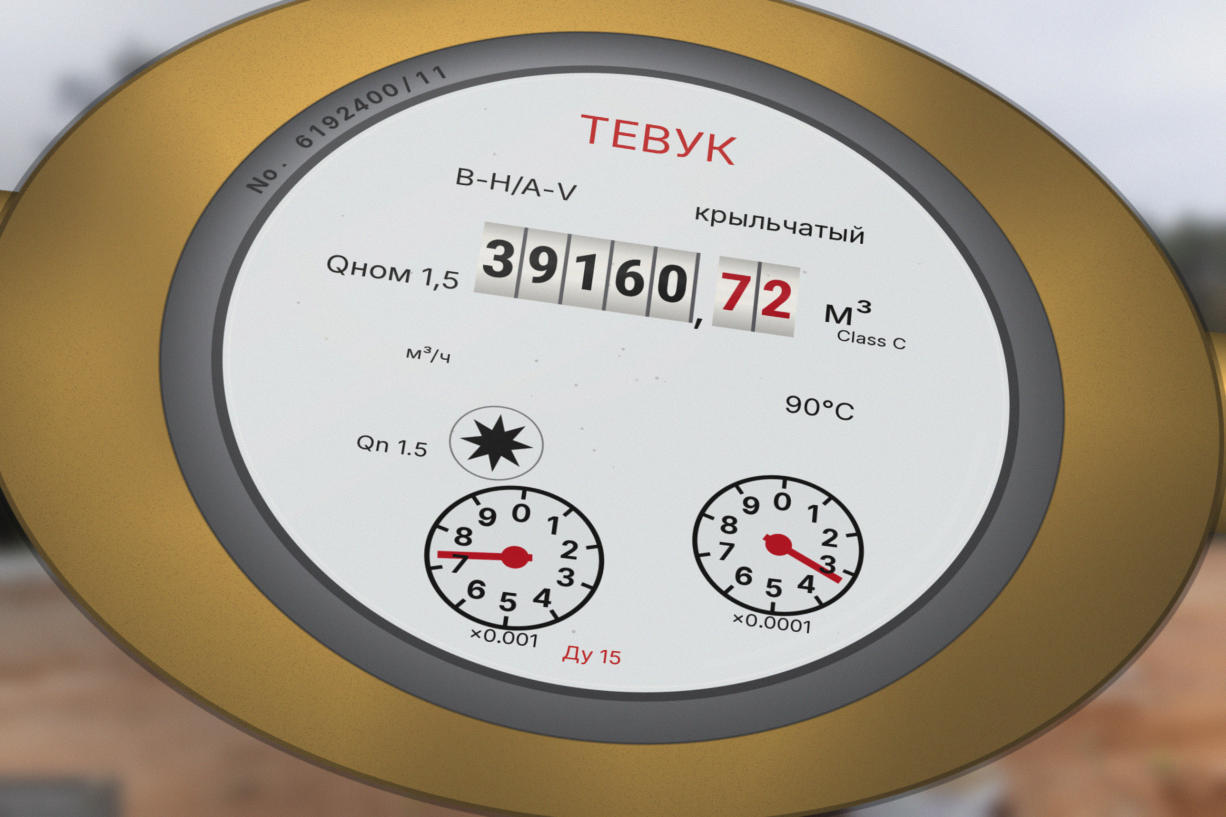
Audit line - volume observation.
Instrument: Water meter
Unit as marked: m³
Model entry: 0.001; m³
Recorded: 39160.7273; m³
